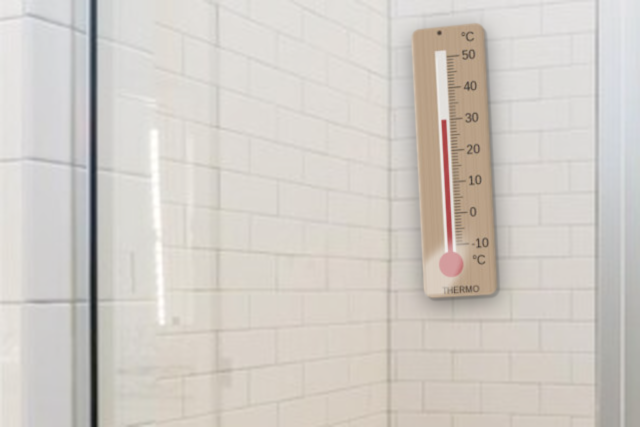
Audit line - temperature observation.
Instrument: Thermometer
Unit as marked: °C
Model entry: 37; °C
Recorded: 30; °C
